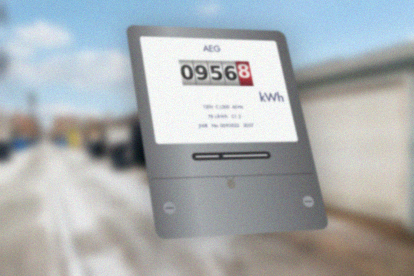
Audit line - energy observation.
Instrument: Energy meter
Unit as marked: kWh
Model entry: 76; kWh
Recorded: 956.8; kWh
